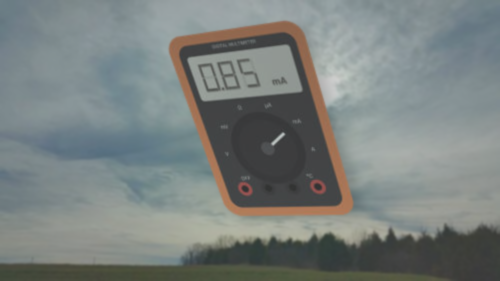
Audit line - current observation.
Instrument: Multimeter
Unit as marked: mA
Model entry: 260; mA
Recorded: 0.85; mA
